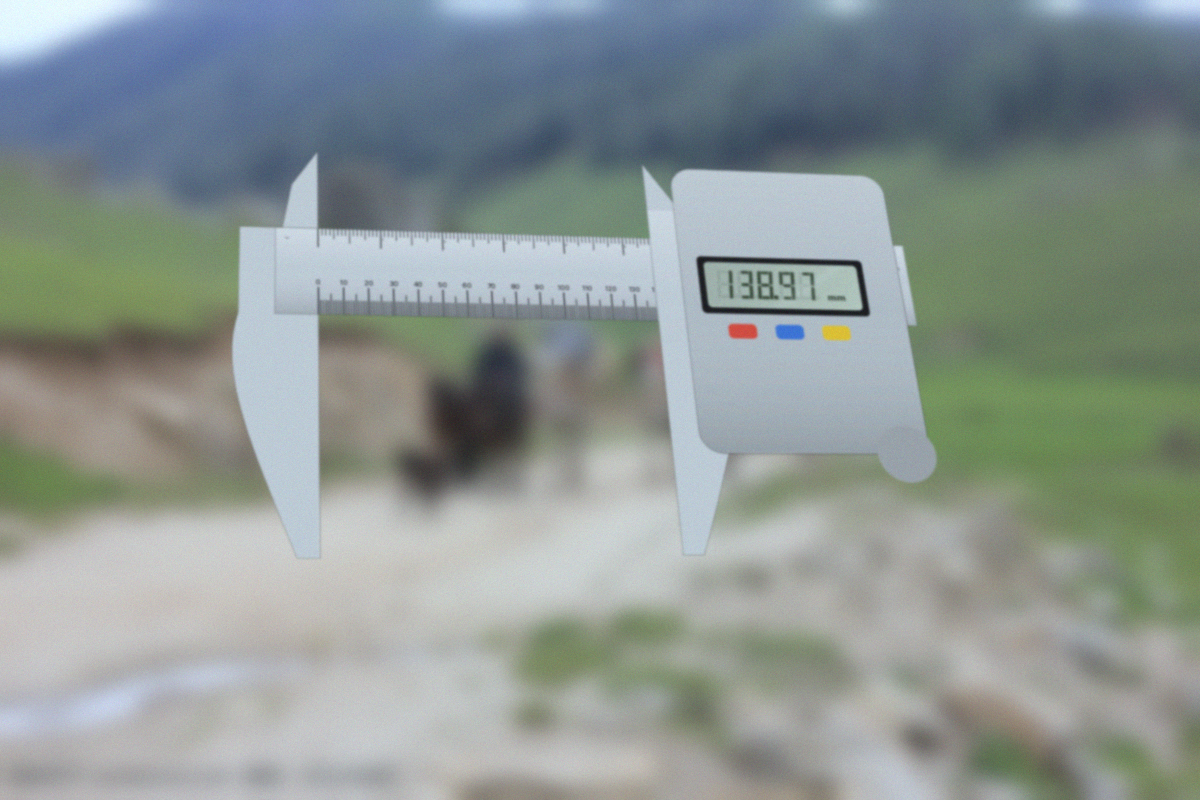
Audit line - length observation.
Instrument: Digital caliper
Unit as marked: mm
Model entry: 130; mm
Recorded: 138.97; mm
